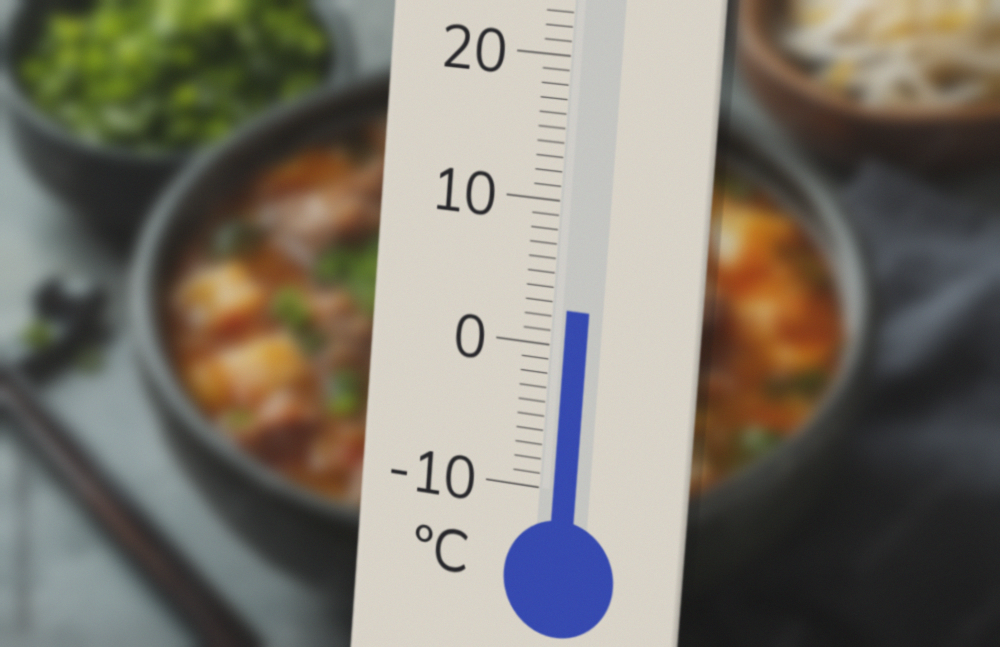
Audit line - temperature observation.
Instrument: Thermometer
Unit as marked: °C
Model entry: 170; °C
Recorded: 2.5; °C
